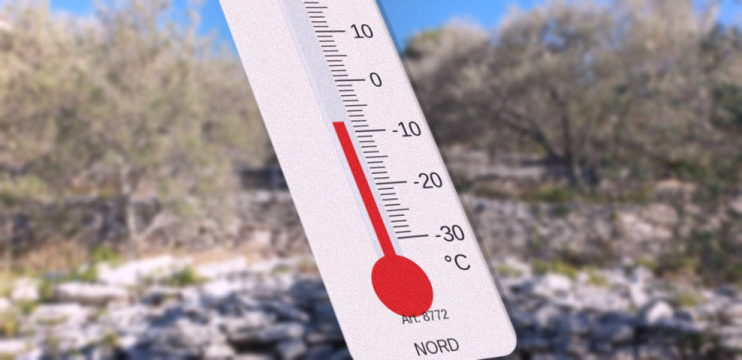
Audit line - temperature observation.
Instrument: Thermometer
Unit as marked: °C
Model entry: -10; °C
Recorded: -8; °C
